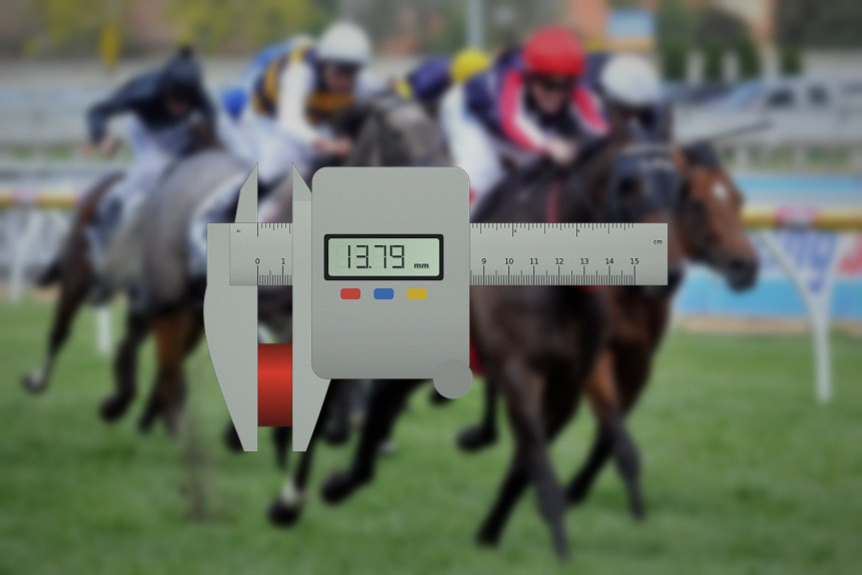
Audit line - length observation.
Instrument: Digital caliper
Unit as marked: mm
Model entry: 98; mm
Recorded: 13.79; mm
